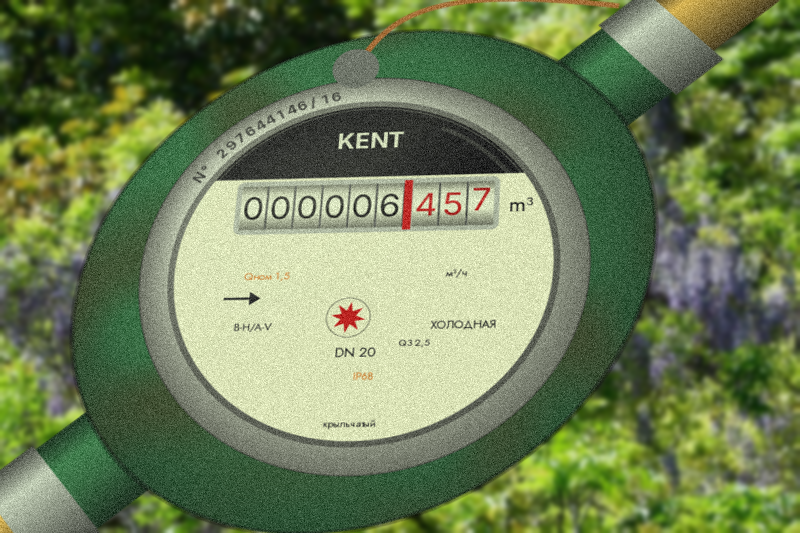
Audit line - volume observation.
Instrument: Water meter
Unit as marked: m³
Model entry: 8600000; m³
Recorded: 6.457; m³
